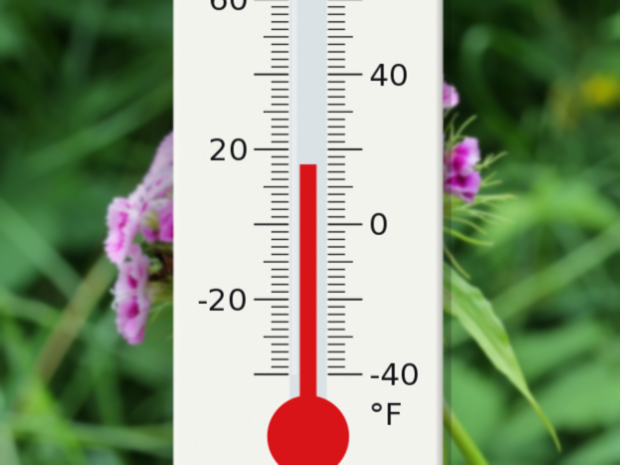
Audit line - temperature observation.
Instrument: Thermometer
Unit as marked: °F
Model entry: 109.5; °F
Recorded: 16; °F
